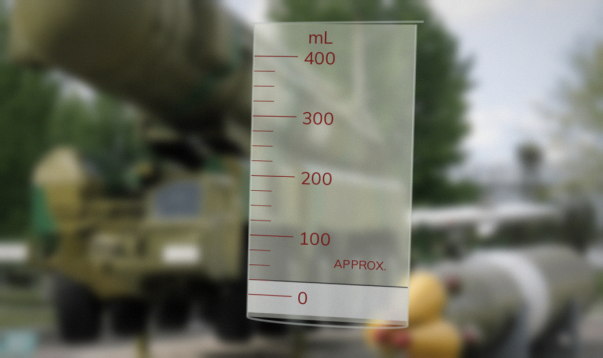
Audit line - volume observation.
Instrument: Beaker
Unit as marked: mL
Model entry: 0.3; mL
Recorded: 25; mL
